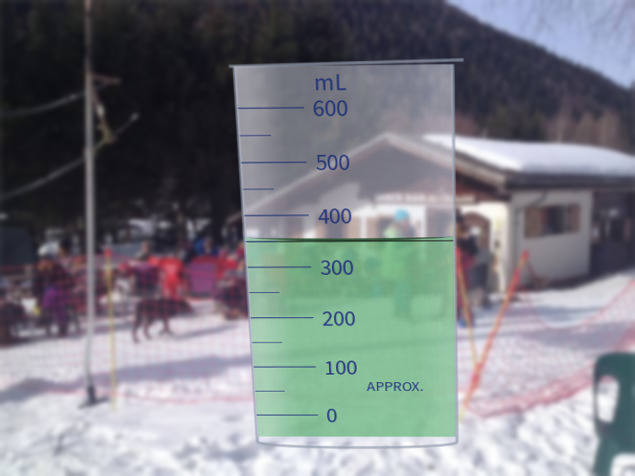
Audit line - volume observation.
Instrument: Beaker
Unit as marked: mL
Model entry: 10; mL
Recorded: 350; mL
